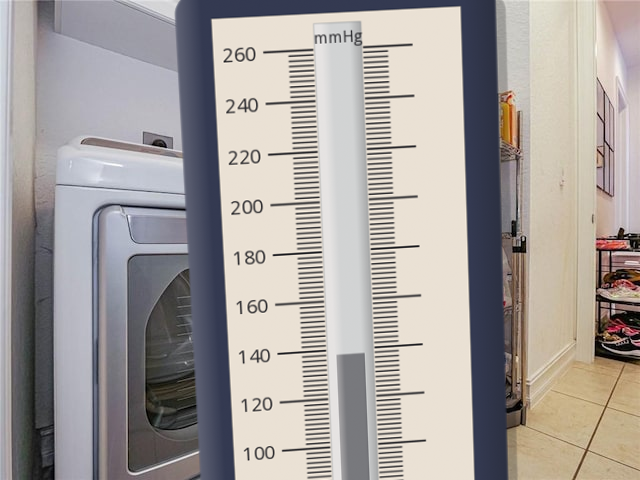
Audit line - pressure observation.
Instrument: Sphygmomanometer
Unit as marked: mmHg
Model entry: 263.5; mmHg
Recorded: 138; mmHg
